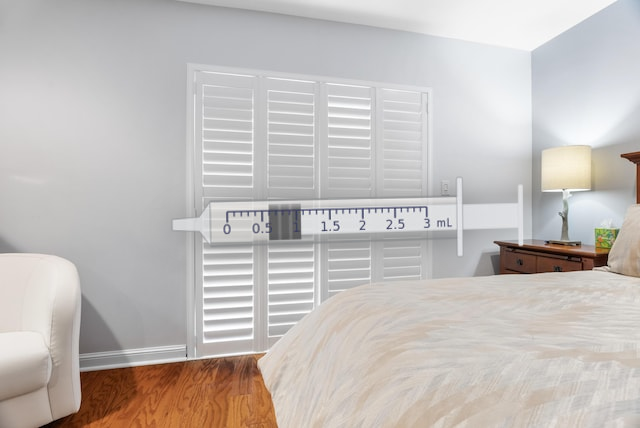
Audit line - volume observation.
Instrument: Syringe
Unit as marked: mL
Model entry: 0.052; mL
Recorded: 0.6; mL
